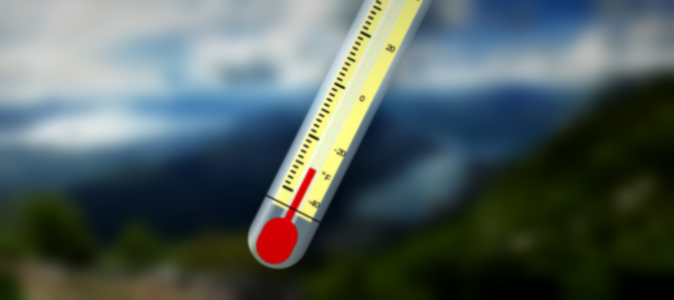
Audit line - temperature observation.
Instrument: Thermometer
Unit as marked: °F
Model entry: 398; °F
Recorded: -30; °F
